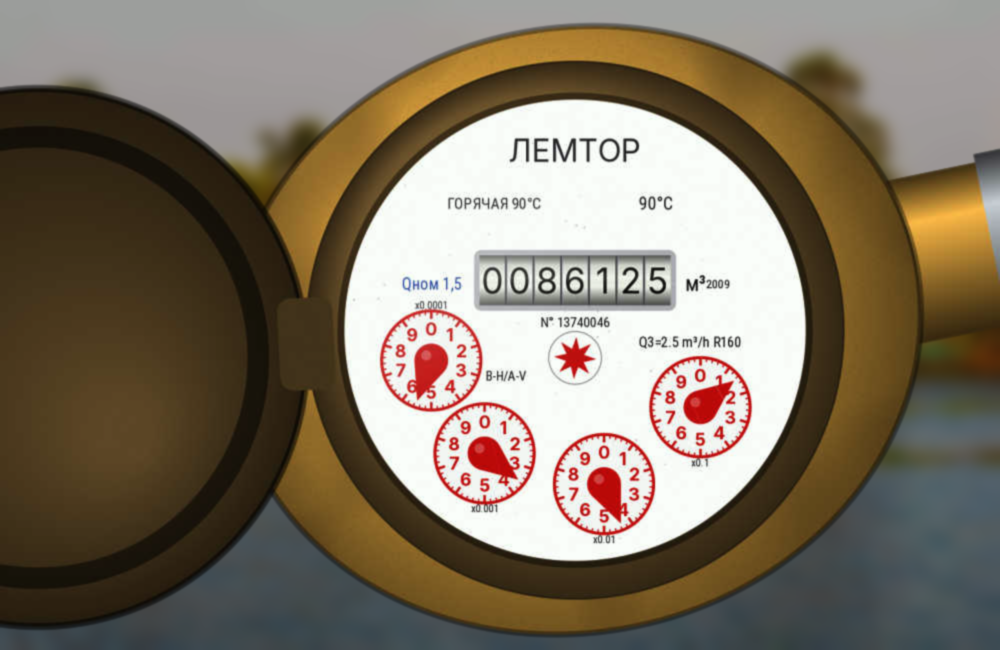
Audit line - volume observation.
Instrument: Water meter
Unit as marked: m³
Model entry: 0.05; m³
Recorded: 86125.1435; m³
